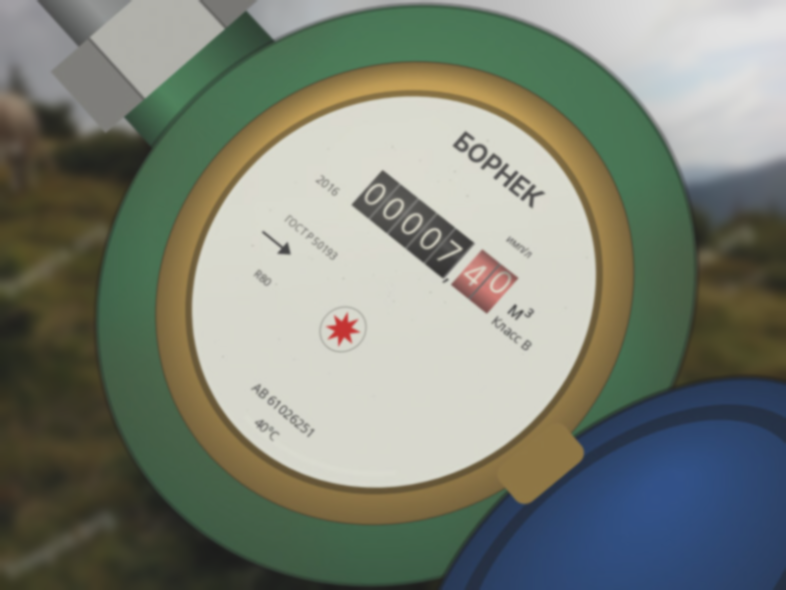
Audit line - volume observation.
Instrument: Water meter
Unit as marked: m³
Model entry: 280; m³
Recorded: 7.40; m³
